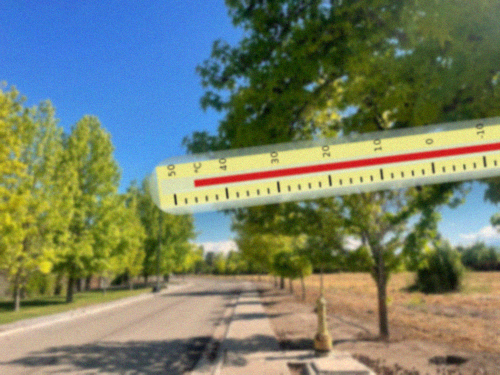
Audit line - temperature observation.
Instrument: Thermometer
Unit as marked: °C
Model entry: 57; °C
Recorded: 46; °C
